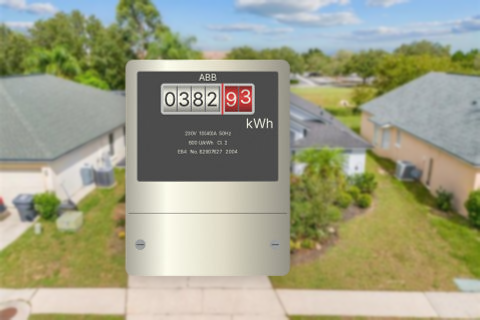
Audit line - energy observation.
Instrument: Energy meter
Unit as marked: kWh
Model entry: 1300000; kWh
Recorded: 382.93; kWh
